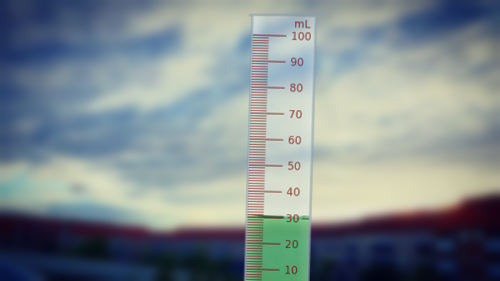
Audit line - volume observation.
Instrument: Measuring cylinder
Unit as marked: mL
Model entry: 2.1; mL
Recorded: 30; mL
